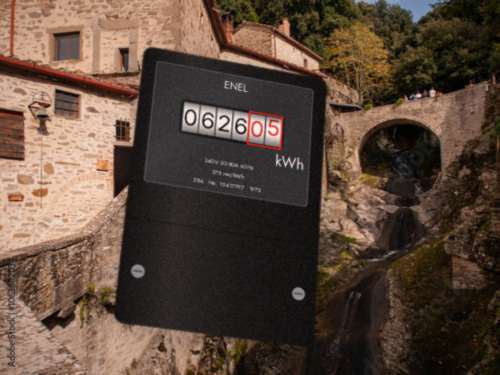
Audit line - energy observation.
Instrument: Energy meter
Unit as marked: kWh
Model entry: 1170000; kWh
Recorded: 626.05; kWh
